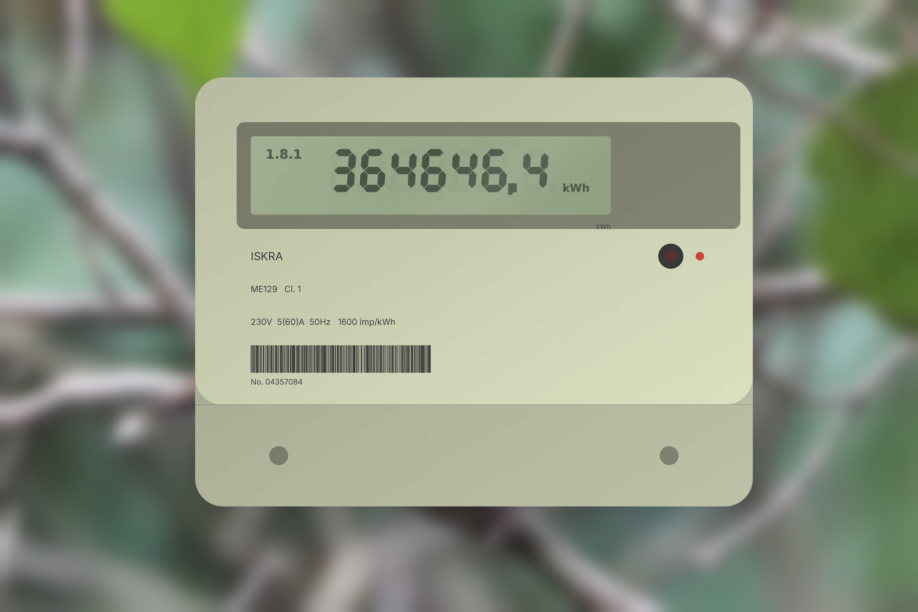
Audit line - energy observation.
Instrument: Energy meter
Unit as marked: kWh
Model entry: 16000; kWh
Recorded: 364646.4; kWh
